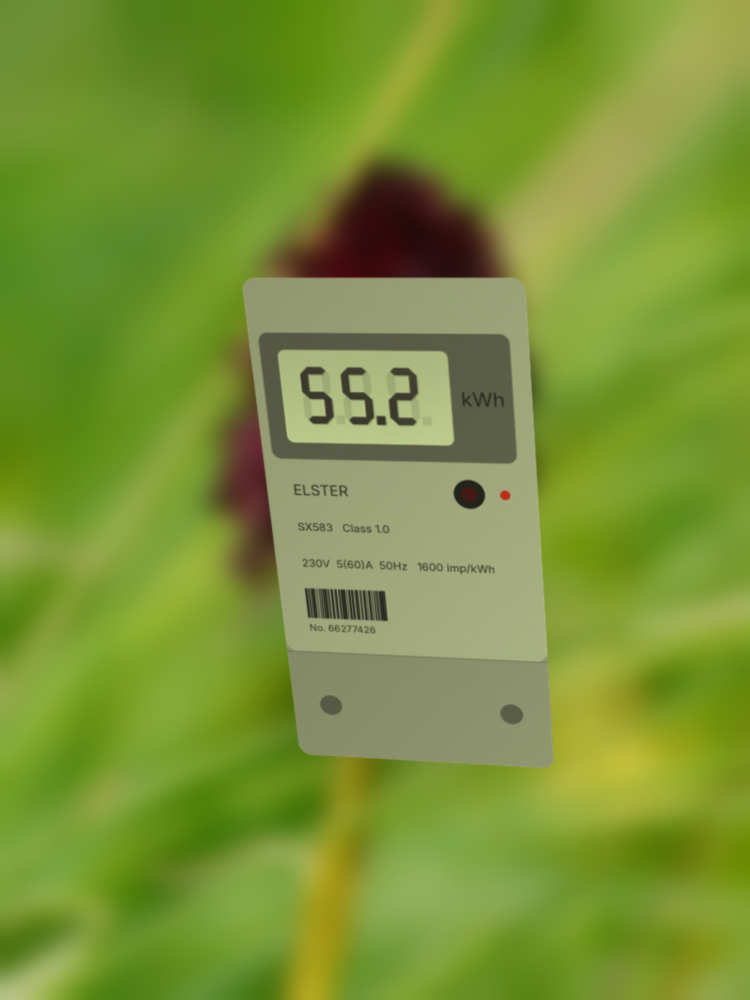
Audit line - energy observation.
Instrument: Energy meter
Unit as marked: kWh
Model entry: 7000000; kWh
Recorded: 55.2; kWh
